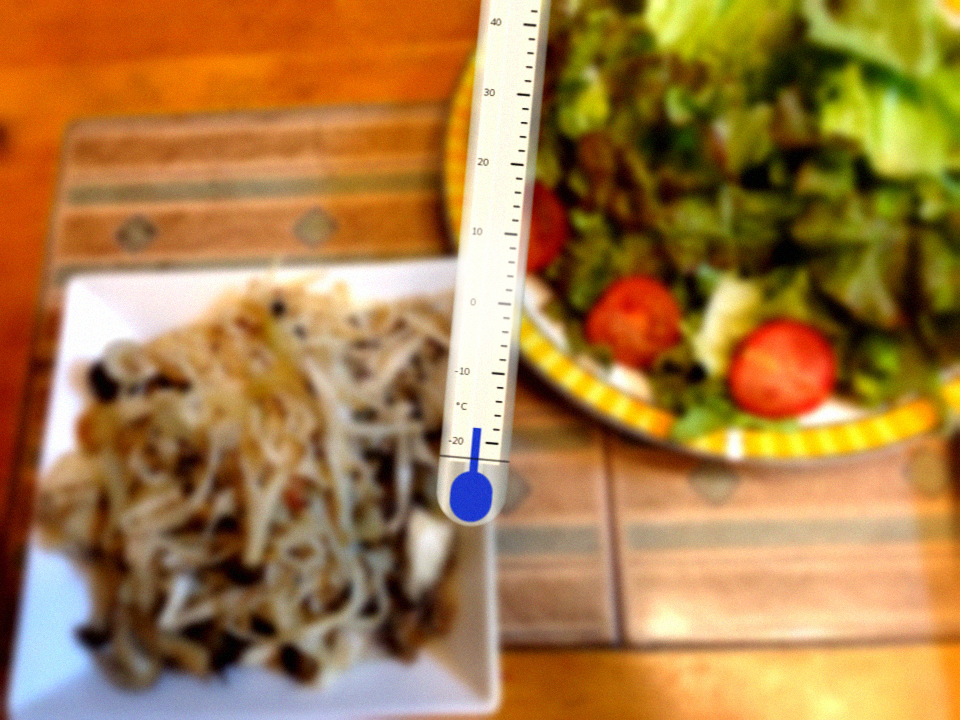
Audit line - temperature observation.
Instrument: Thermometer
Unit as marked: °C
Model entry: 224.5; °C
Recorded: -18; °C
